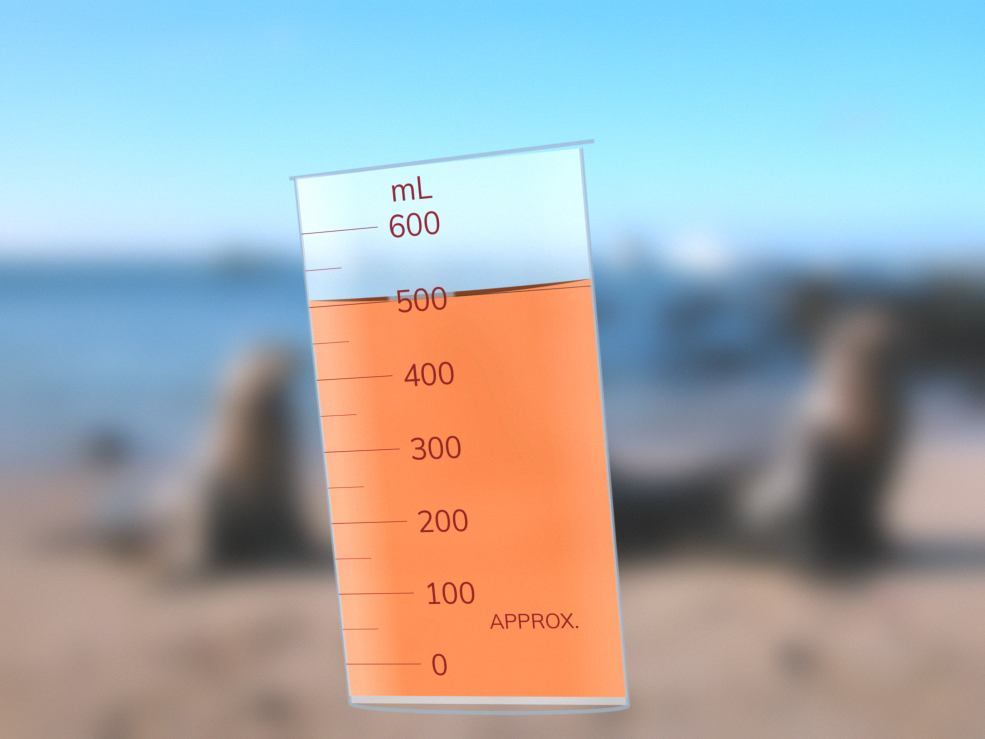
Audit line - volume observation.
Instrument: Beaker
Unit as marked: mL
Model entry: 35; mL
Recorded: 500; mL
